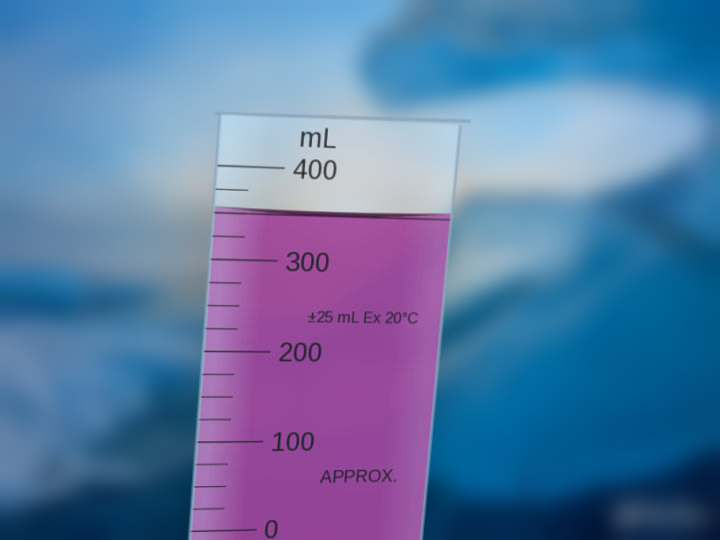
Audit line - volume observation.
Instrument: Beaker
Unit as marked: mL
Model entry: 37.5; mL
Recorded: 350; mL
